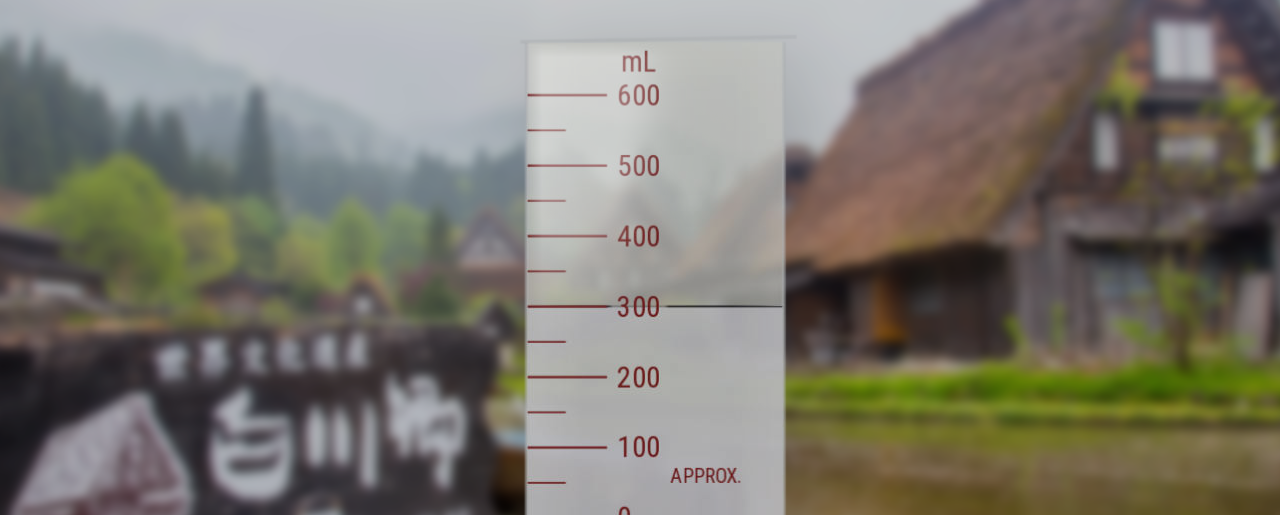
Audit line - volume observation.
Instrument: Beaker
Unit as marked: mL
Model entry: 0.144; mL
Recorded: 300; mL
